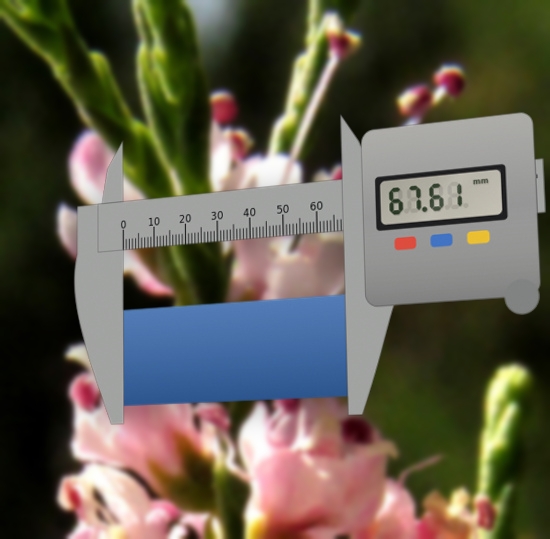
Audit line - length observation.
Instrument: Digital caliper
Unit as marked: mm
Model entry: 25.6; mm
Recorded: 67.61; mm
